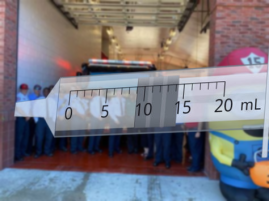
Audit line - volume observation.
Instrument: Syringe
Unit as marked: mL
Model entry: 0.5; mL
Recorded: 9; mL
